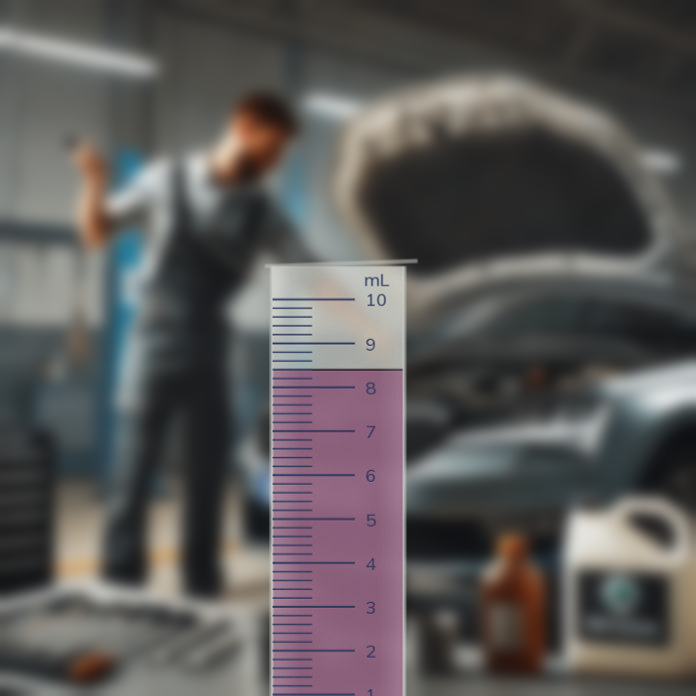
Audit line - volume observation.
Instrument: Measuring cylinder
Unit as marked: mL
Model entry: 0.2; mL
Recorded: 8.4; mL
